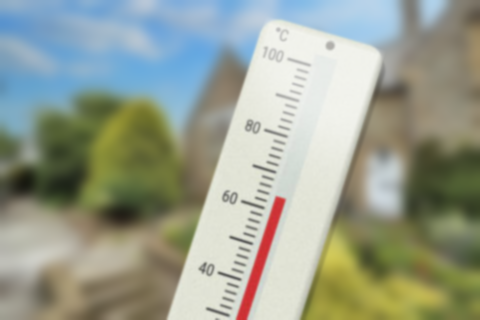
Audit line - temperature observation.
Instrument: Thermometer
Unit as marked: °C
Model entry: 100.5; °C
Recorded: 64; °C
